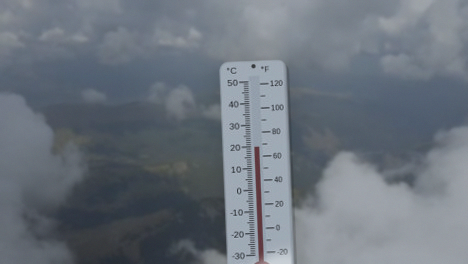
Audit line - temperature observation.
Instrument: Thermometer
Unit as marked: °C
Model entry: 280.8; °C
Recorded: 20; °C
